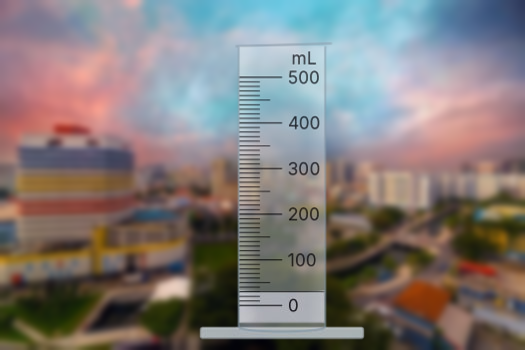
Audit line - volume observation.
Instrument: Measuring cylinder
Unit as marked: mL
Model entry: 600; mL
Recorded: 30; mL
